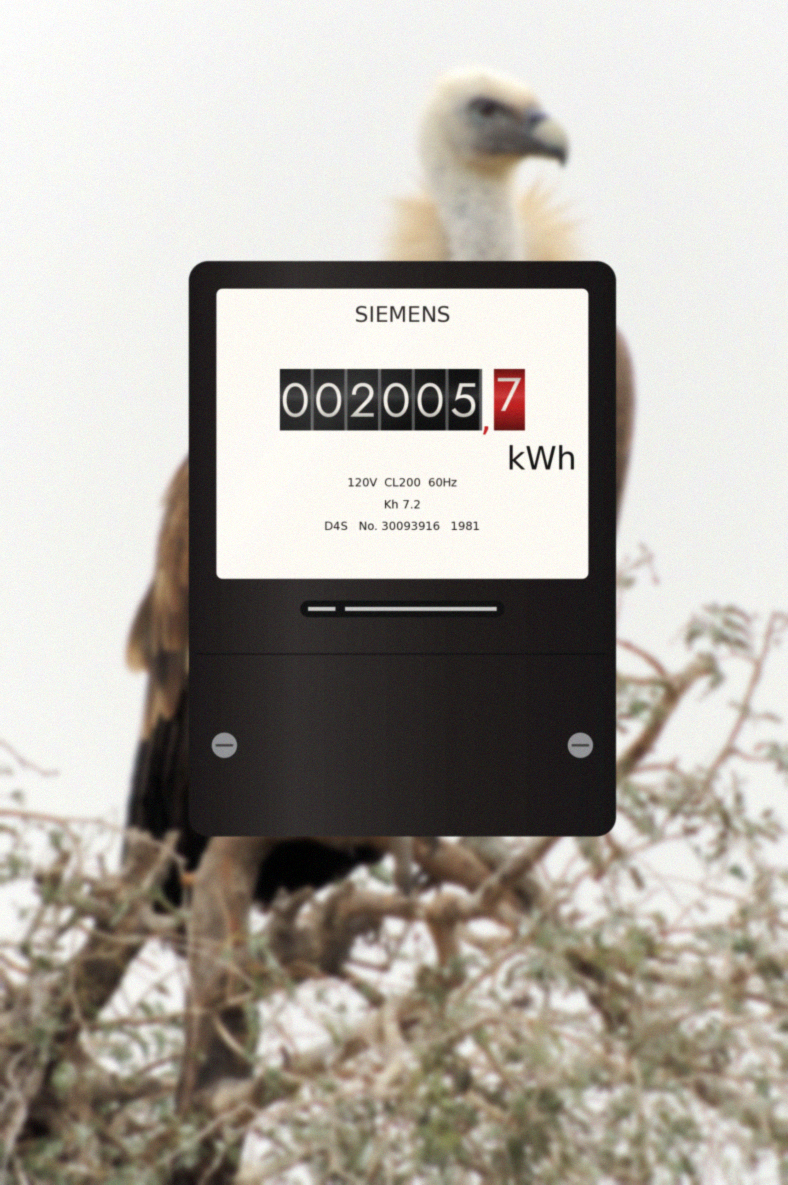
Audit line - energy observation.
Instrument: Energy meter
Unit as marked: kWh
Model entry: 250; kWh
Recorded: 2005.7; kWh
